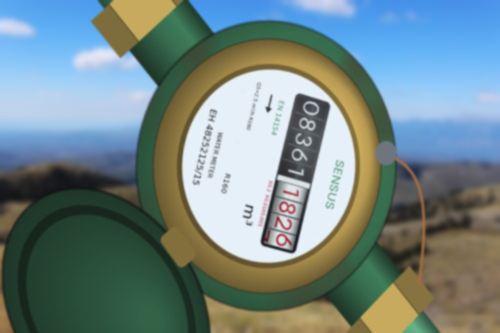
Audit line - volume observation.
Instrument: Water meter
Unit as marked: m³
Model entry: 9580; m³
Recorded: 8361.1826; m³
